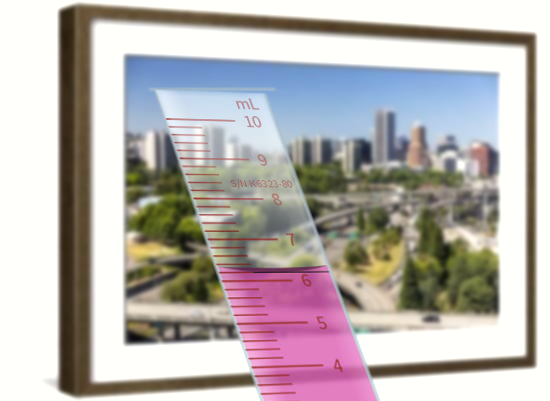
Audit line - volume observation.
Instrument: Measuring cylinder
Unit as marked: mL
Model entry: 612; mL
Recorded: 6.2; mL
